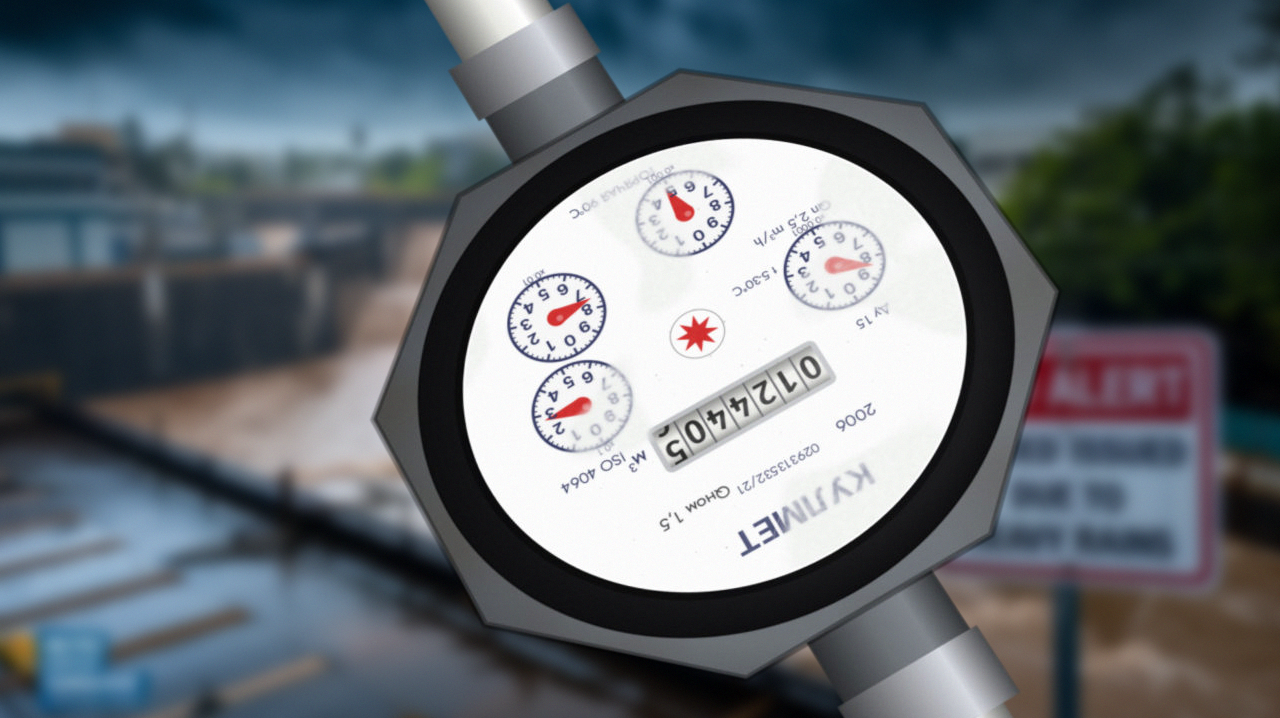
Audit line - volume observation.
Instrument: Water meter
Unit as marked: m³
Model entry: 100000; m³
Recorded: 124405.2748; m³
